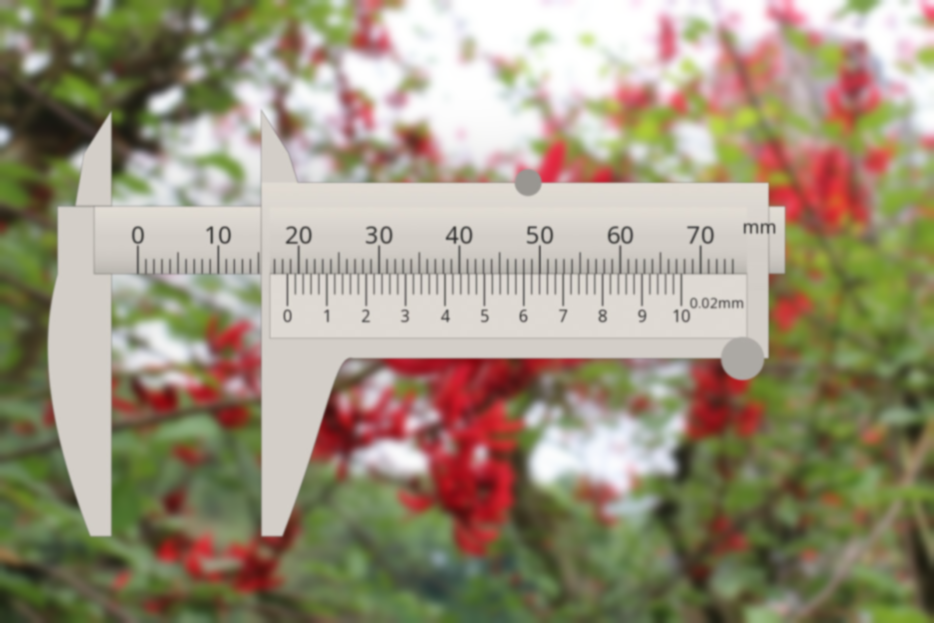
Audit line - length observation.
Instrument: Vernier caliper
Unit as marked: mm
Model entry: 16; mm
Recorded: 18.6; mm
